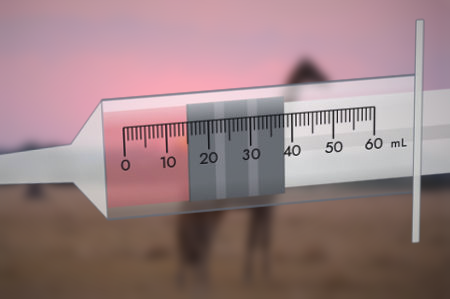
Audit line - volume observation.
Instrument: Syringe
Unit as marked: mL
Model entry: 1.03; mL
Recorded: 15; mL
